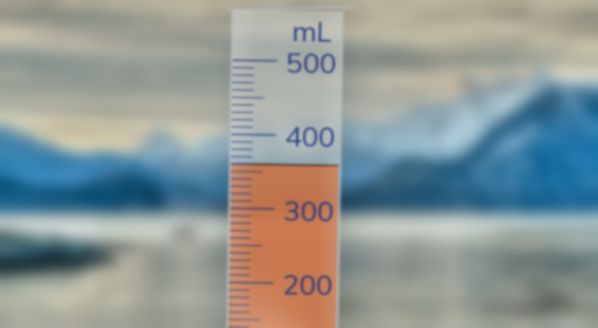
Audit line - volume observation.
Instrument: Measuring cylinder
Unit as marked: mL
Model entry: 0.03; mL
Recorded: 360; mL
